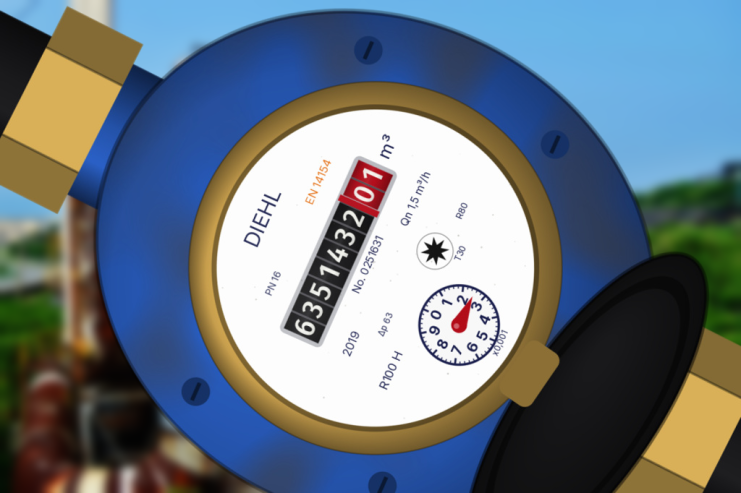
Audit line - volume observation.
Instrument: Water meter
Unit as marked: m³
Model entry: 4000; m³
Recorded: 6351432.012; m³
